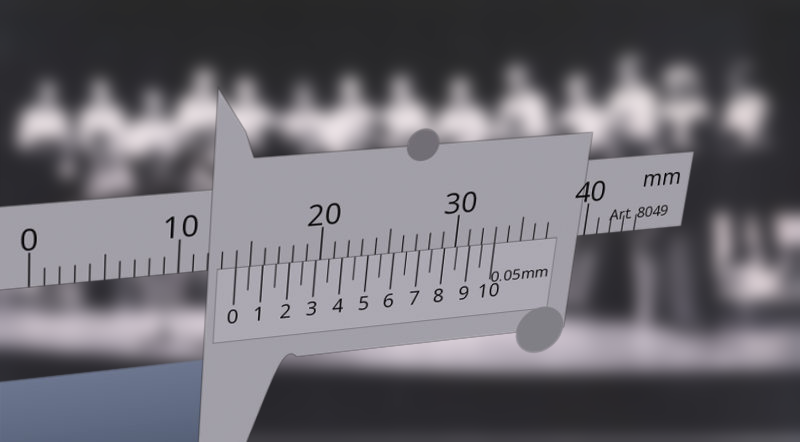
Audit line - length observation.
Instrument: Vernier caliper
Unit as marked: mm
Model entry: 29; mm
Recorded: 14.0; mm
